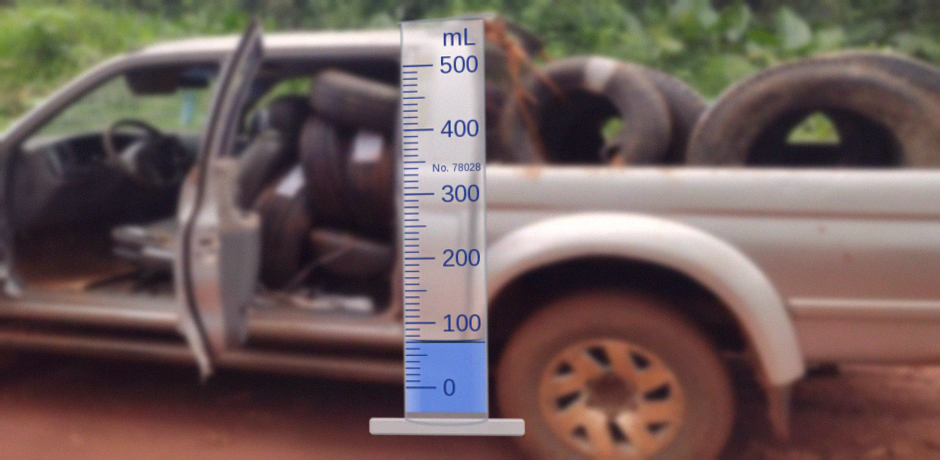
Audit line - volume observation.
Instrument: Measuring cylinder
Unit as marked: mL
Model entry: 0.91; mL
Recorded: 70; mL
